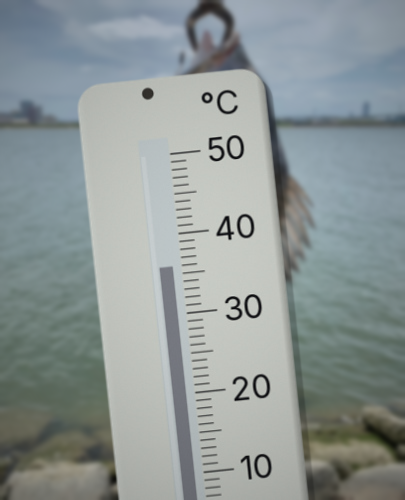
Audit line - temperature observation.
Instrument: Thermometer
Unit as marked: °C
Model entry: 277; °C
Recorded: 36; °C
